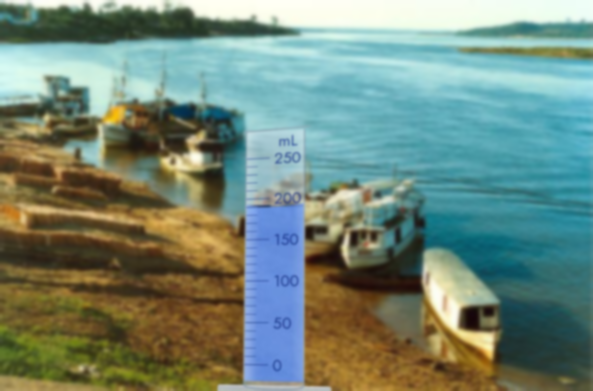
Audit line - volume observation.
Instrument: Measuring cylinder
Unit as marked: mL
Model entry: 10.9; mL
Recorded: 190; mL
